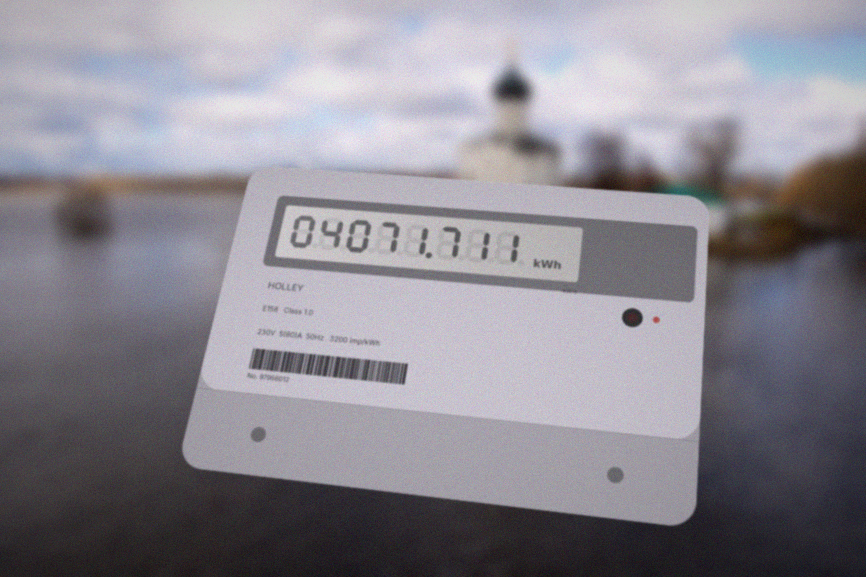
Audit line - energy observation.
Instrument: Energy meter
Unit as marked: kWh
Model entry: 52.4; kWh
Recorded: 4071.711; kWh
